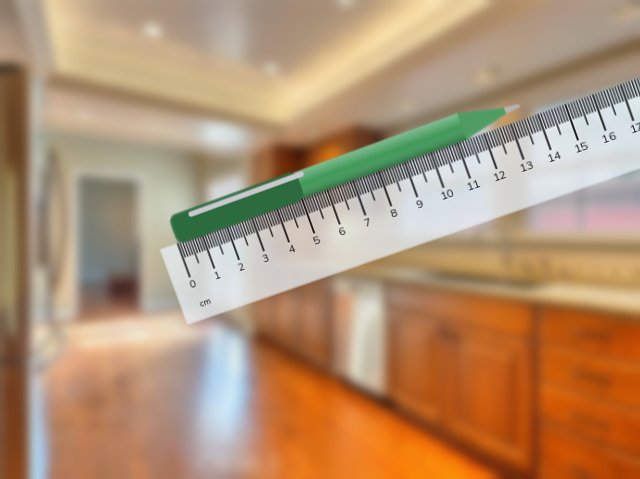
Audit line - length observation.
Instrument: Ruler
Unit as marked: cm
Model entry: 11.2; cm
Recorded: 13.5; cm
